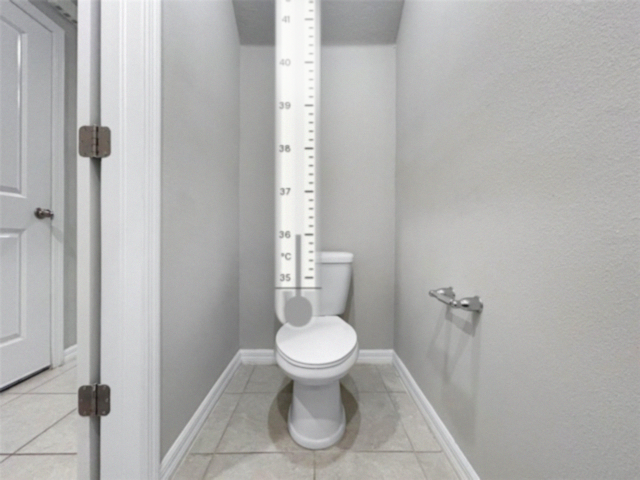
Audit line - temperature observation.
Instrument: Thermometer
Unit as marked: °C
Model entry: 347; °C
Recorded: 36; °C
